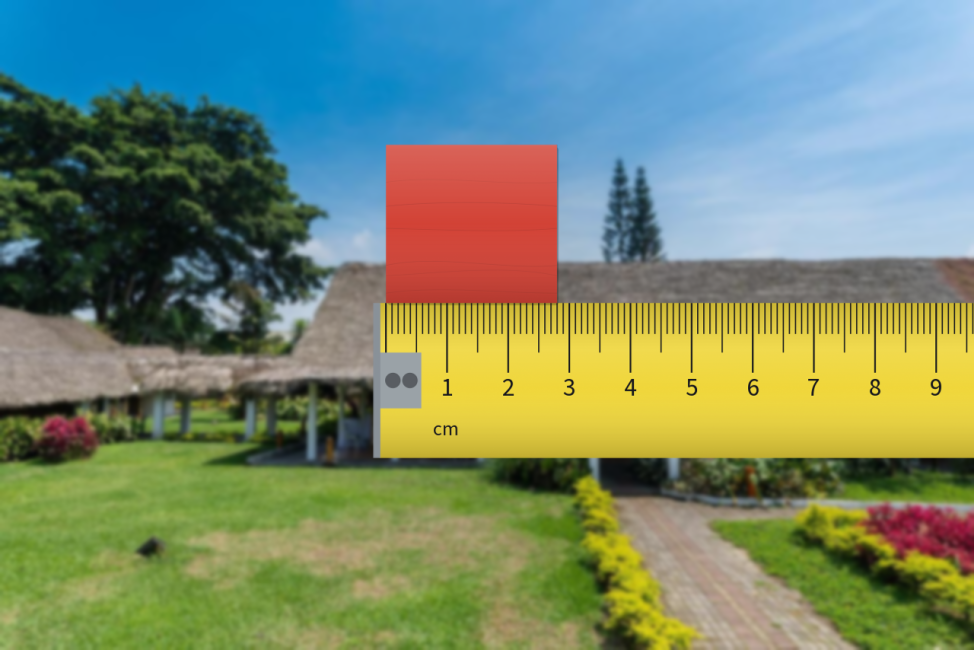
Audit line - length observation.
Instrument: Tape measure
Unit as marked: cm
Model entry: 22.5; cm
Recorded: 2.8; cm
